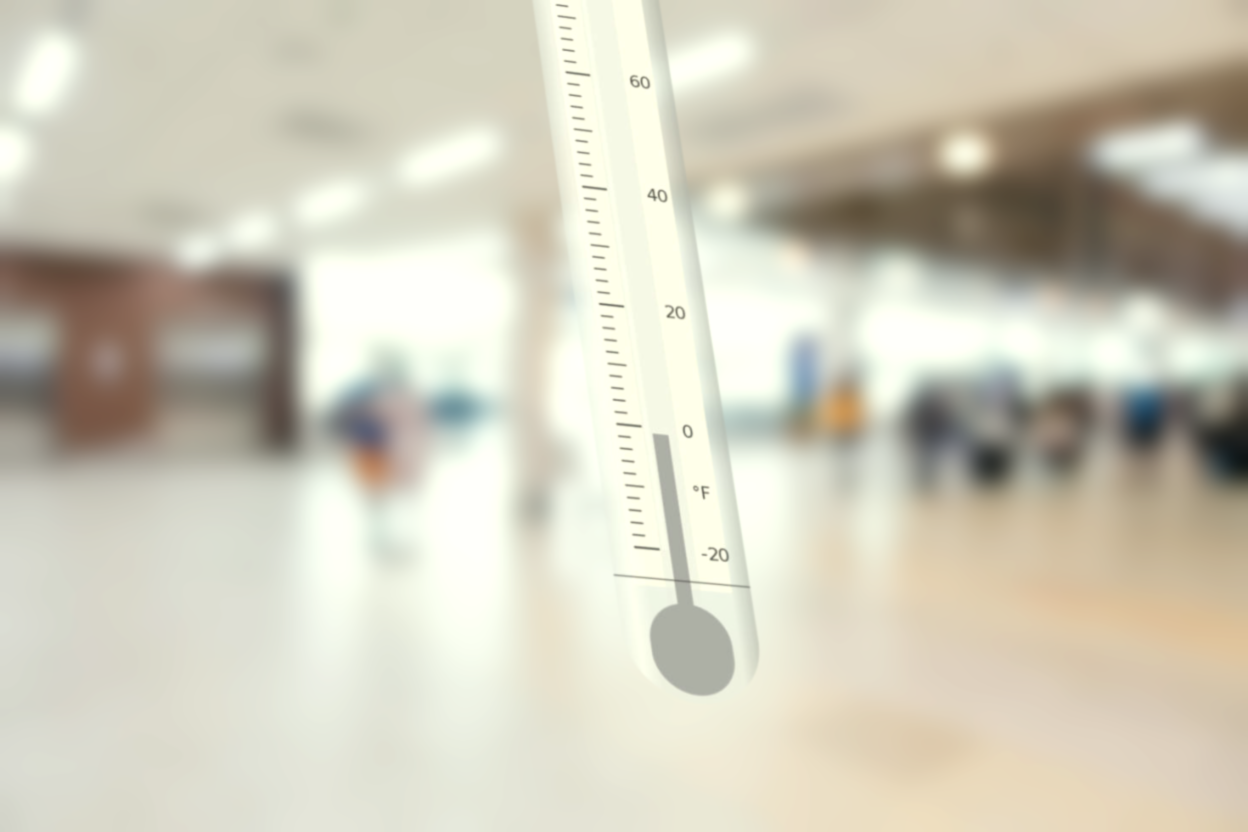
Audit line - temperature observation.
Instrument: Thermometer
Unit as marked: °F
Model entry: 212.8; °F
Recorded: -1; °F
